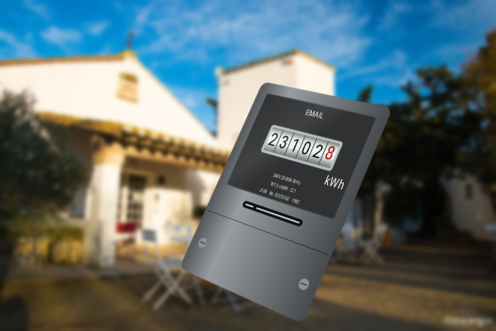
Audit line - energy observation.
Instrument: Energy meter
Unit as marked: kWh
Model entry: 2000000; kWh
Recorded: 23102.8; kWh
